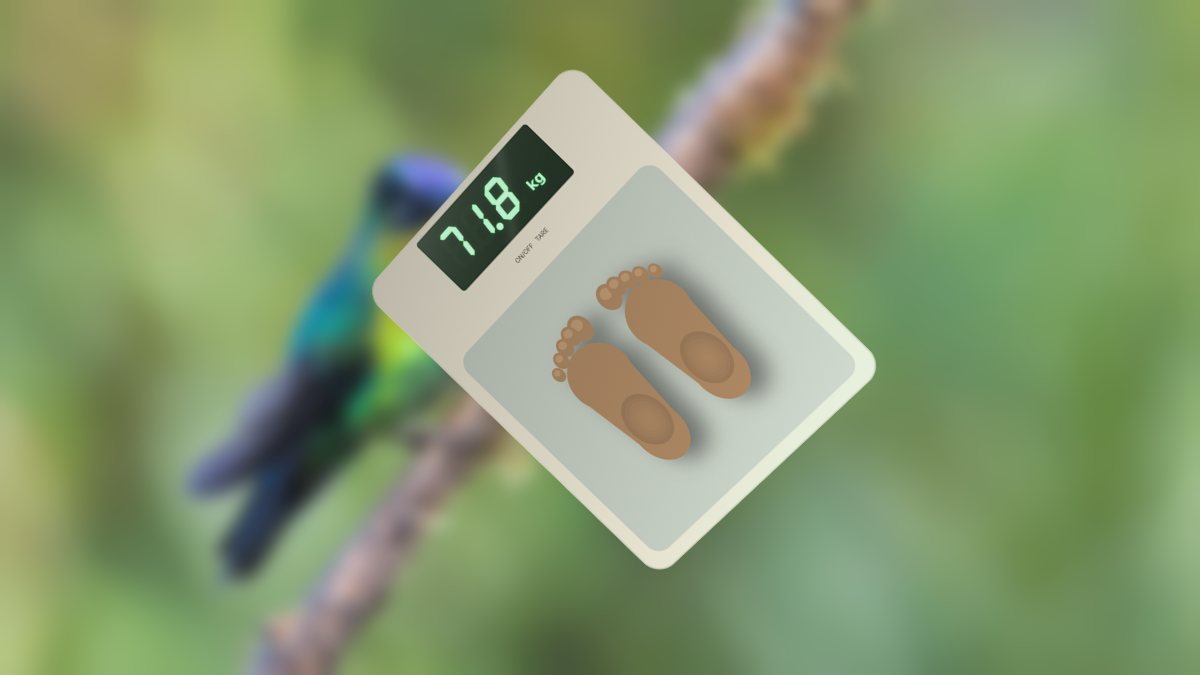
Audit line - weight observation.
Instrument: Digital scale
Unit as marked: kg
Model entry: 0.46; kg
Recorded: 71.8; kg
